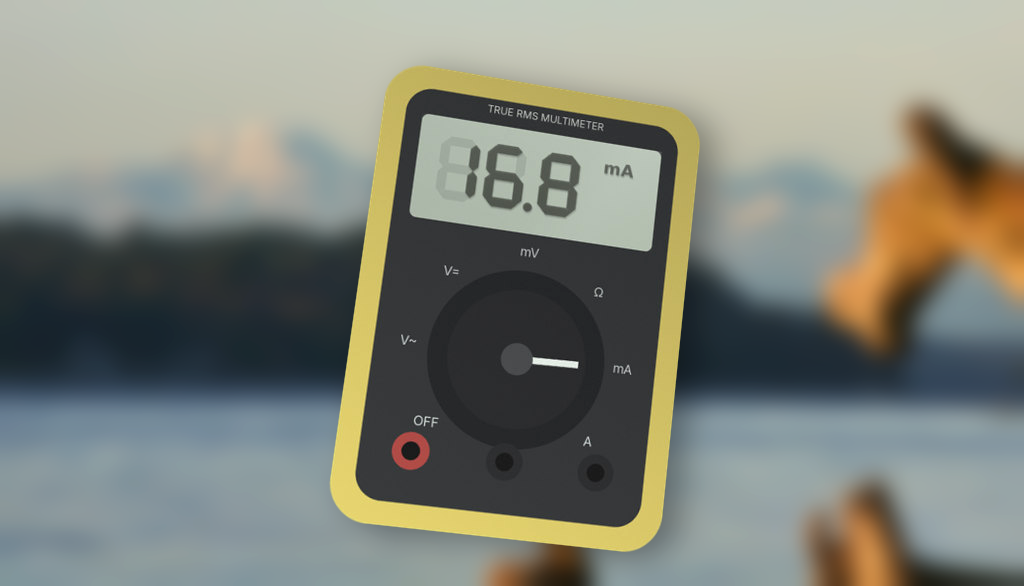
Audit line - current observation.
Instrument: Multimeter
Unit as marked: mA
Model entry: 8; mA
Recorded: 16.8; mA
